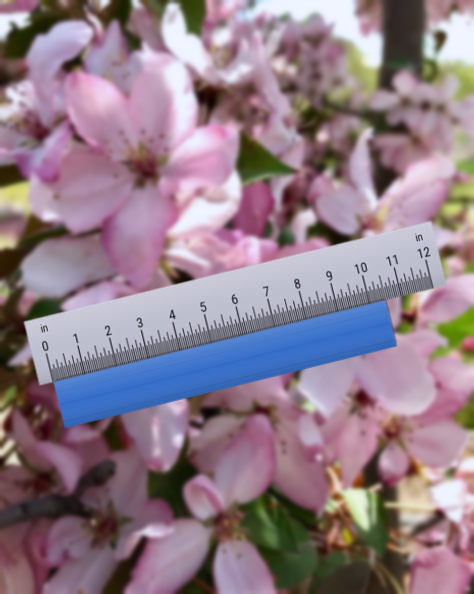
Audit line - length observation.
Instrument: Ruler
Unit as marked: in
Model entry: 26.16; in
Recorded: 10.5; in
